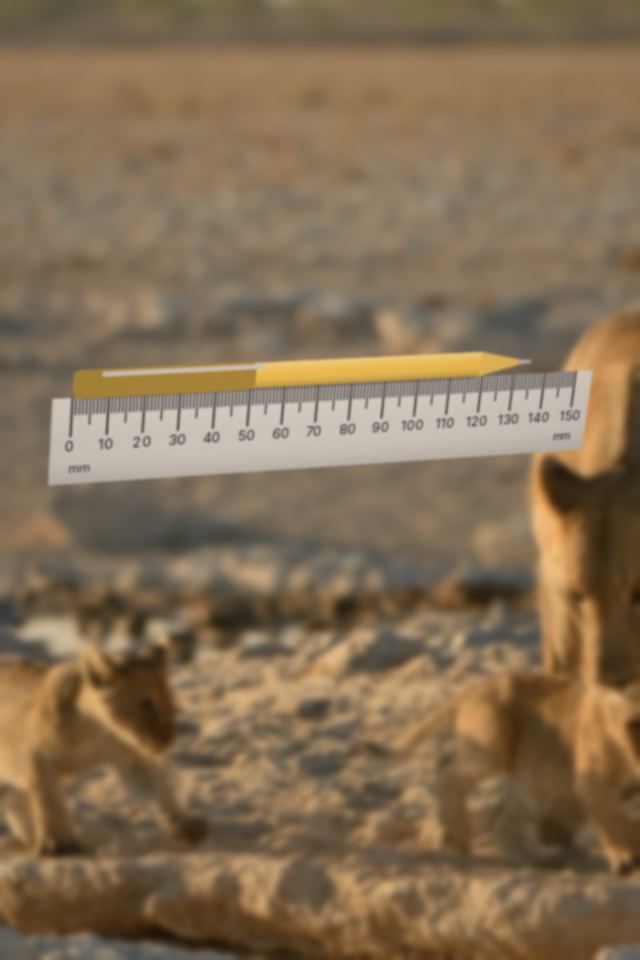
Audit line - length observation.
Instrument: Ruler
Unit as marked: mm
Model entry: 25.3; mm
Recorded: 135; mm
